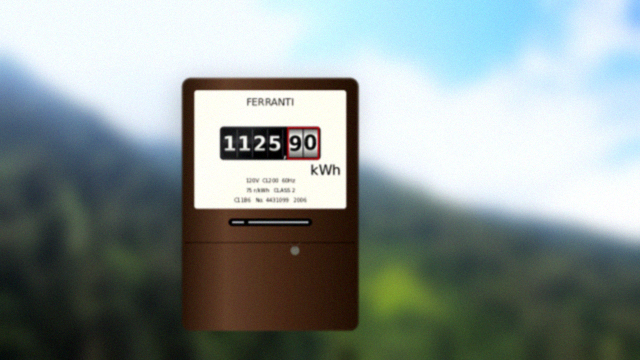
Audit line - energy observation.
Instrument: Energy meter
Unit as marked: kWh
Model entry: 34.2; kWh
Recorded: 1125.90; kWh
